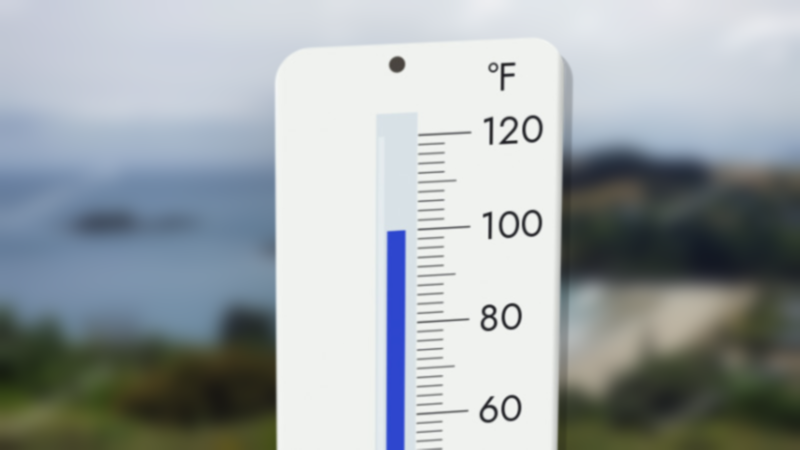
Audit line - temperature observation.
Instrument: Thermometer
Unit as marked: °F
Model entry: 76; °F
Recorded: 100; °F
